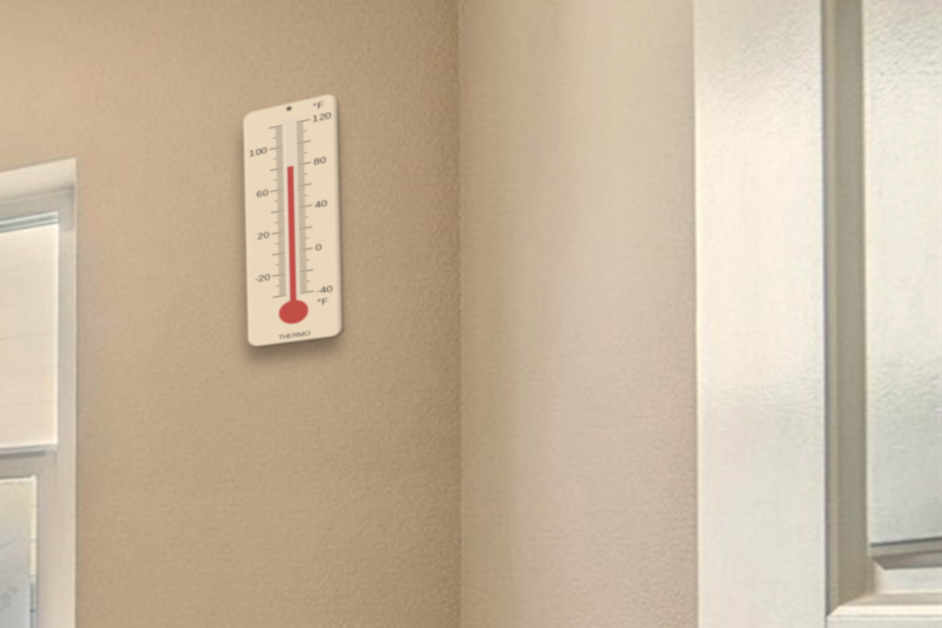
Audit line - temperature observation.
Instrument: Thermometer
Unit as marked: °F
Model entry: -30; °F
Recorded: 80; °F
